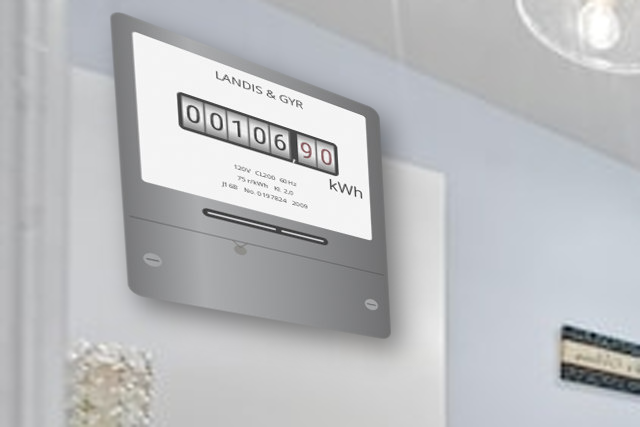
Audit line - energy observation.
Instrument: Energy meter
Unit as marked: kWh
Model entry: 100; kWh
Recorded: 106.90; kWh
